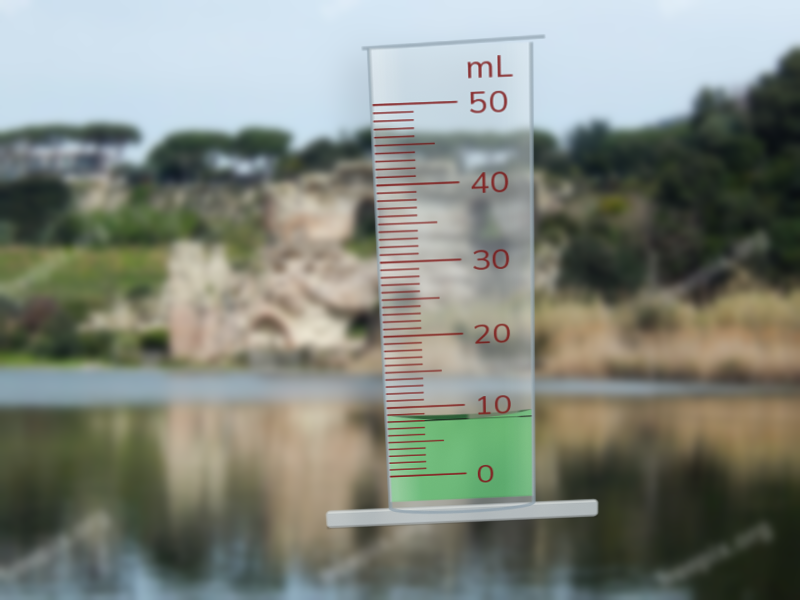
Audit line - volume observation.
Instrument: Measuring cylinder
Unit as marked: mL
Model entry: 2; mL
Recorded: 8; mL
